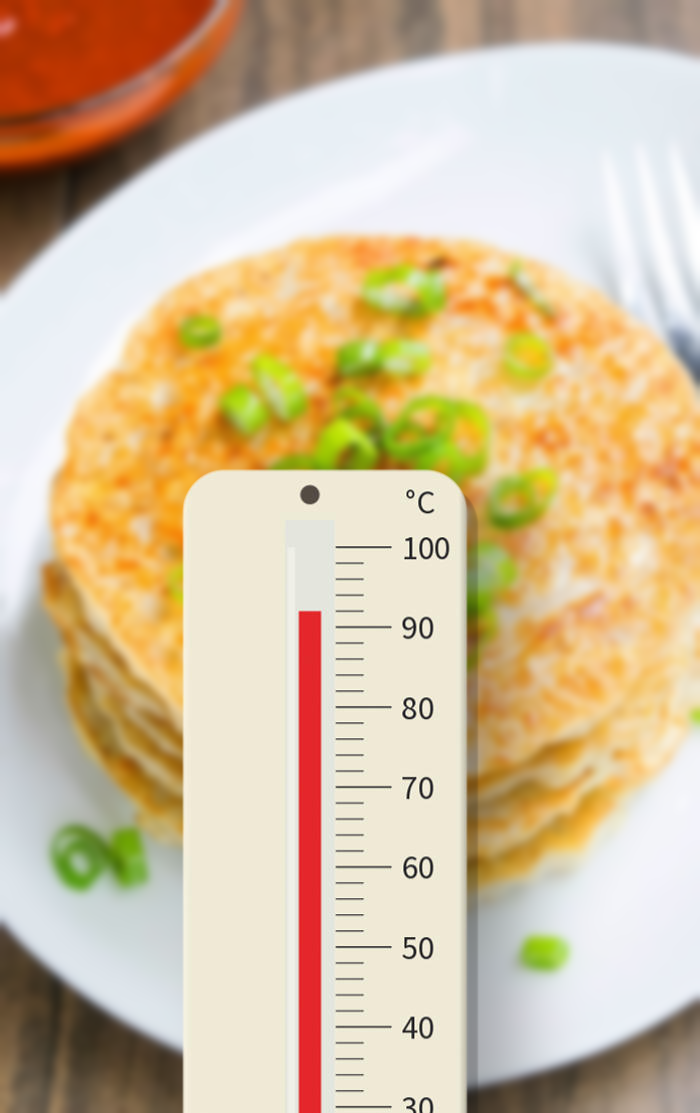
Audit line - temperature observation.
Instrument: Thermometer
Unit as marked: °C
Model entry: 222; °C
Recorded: 92; °C
